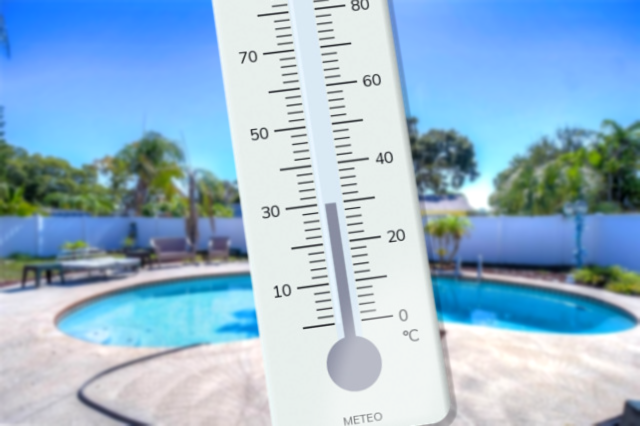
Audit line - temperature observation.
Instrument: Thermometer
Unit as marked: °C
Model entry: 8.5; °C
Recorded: 30; °C
